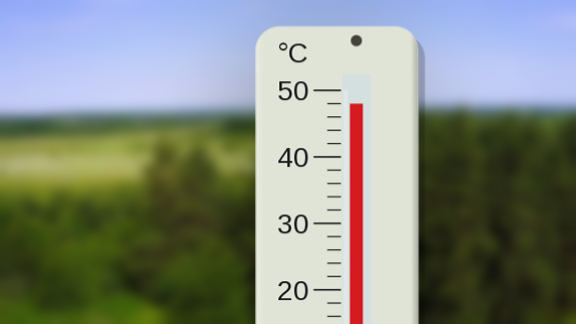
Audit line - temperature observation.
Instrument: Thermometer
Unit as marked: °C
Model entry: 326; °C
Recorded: 48; °C
